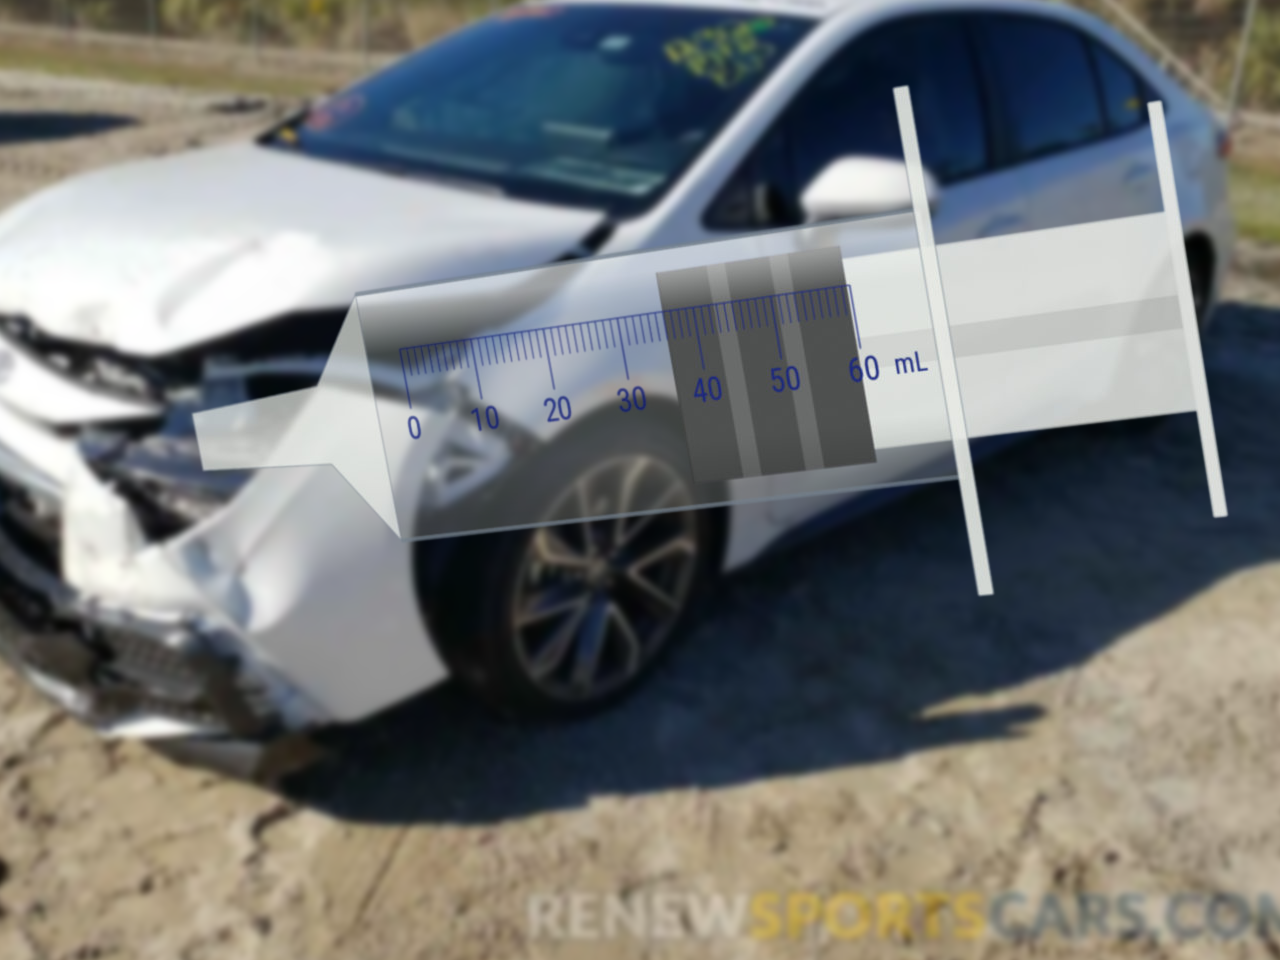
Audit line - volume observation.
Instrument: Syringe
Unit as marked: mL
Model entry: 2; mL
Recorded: 36; mL
